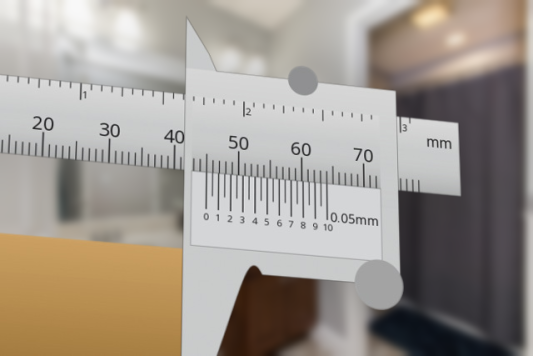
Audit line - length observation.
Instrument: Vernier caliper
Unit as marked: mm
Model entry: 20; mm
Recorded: 45.0; mm
